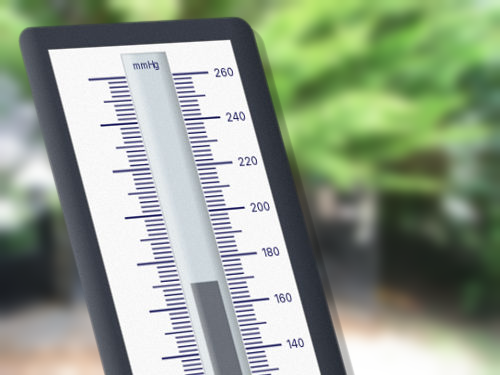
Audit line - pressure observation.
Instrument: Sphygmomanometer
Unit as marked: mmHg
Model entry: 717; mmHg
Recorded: 170; mmHg
